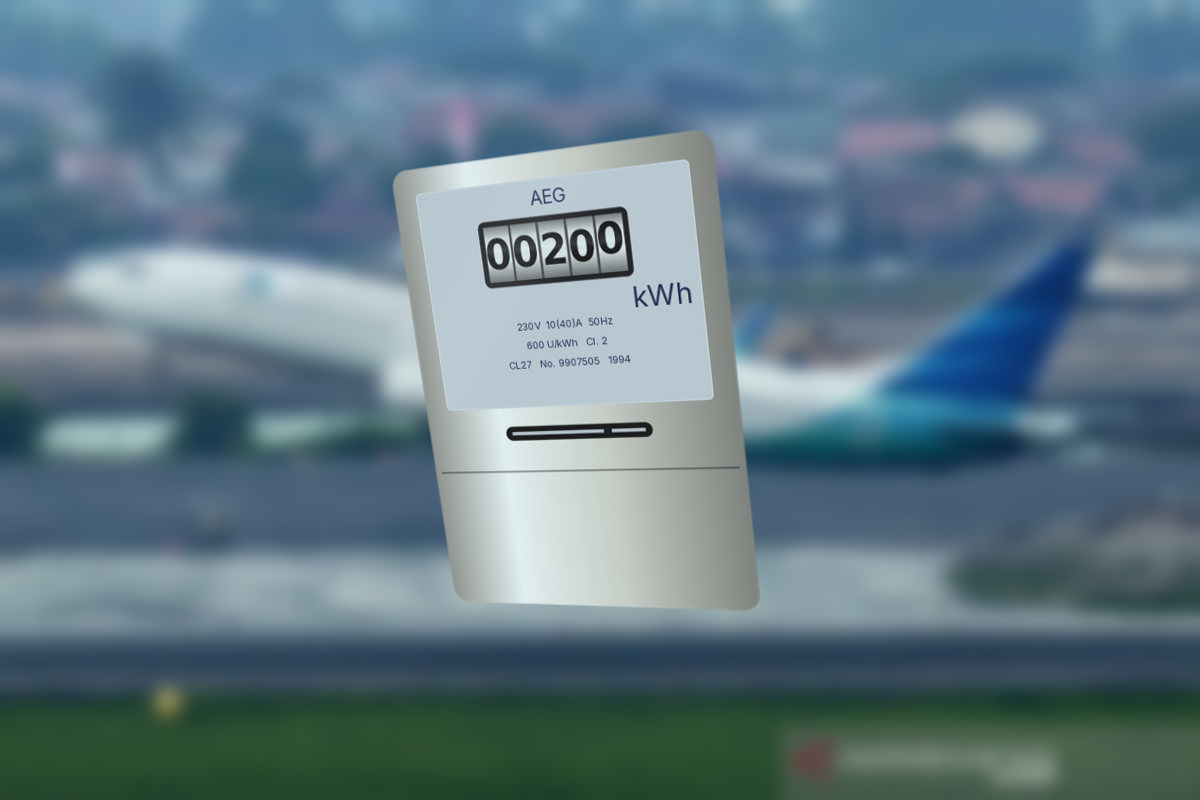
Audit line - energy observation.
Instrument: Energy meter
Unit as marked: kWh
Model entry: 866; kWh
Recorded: 200; kWh
